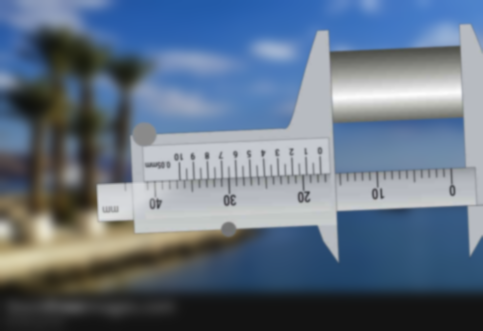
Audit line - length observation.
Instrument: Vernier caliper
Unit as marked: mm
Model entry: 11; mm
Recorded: 17.6; mm
